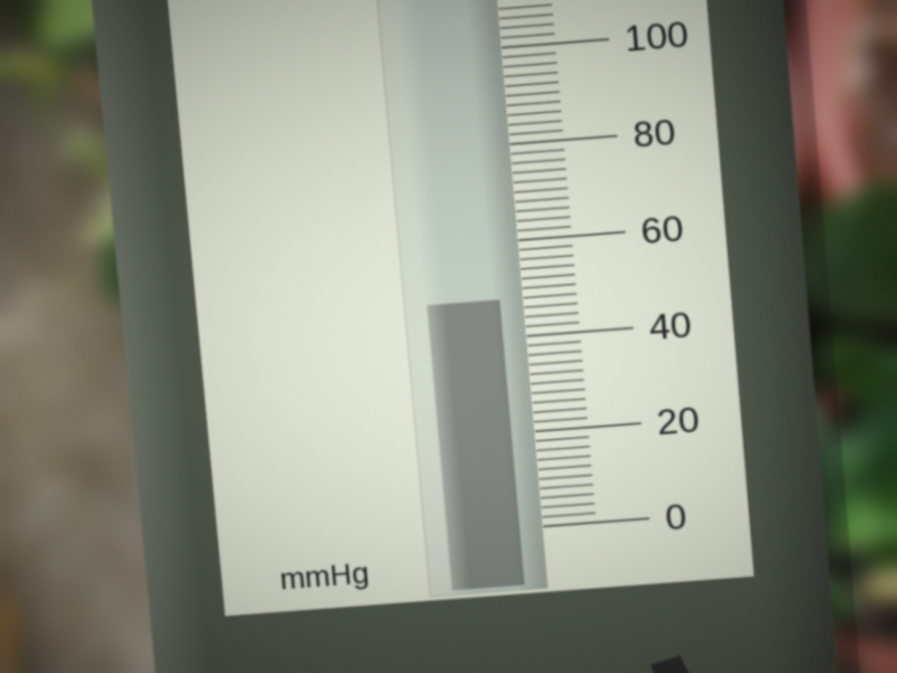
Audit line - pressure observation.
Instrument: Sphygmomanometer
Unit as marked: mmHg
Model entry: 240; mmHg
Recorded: 48; mmHg
